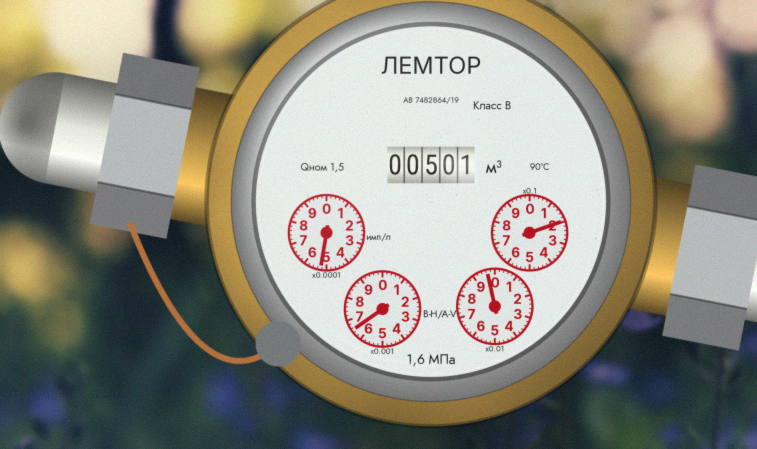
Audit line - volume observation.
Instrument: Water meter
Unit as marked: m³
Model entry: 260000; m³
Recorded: 501.1965; m³
